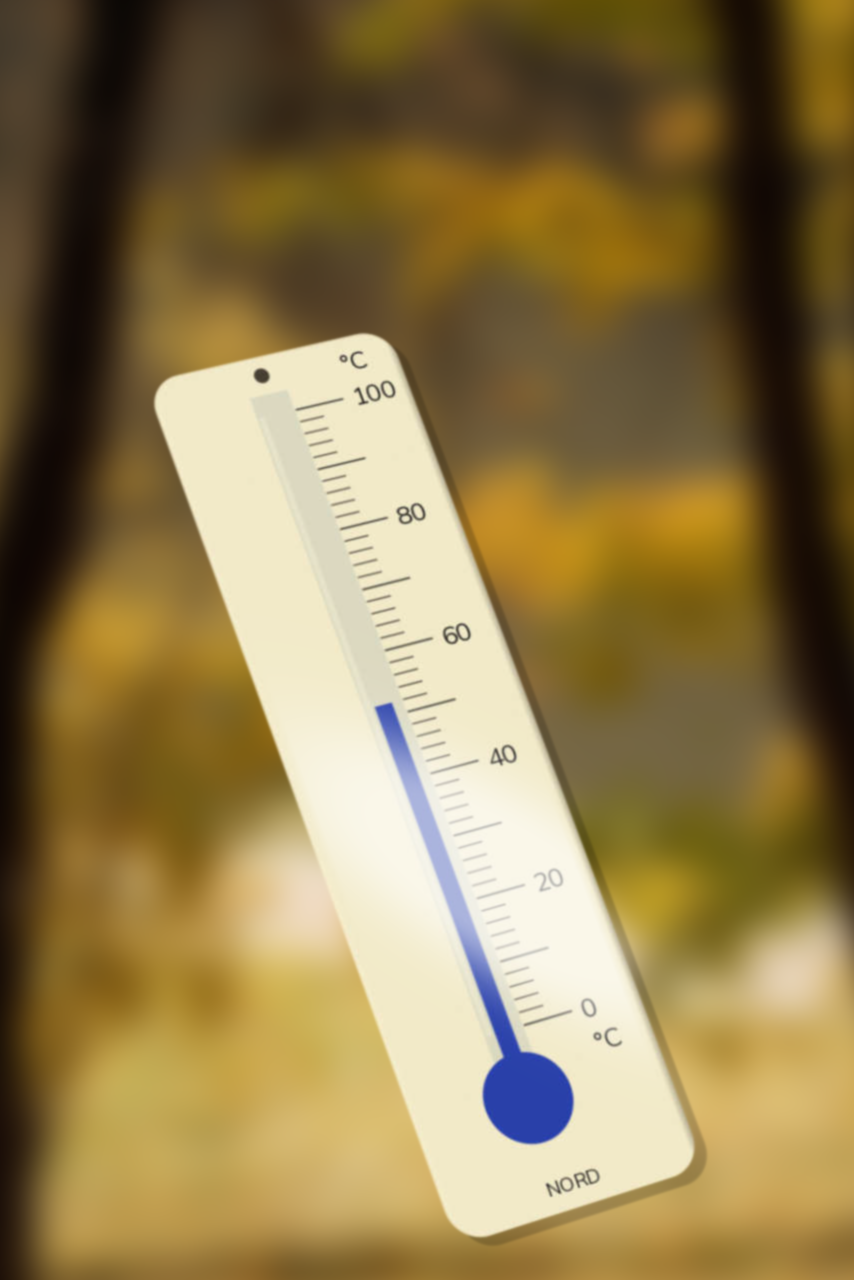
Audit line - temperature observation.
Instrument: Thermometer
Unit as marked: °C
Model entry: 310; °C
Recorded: 52; °C
